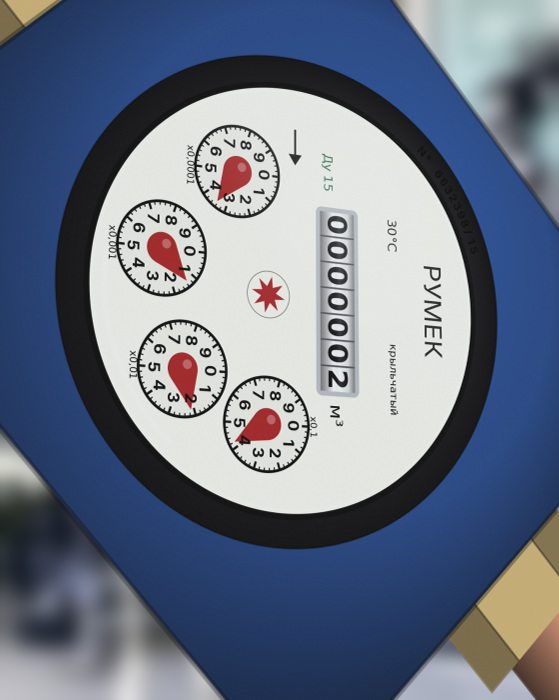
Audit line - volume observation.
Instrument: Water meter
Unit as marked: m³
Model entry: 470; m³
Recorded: 2.4213; m³
